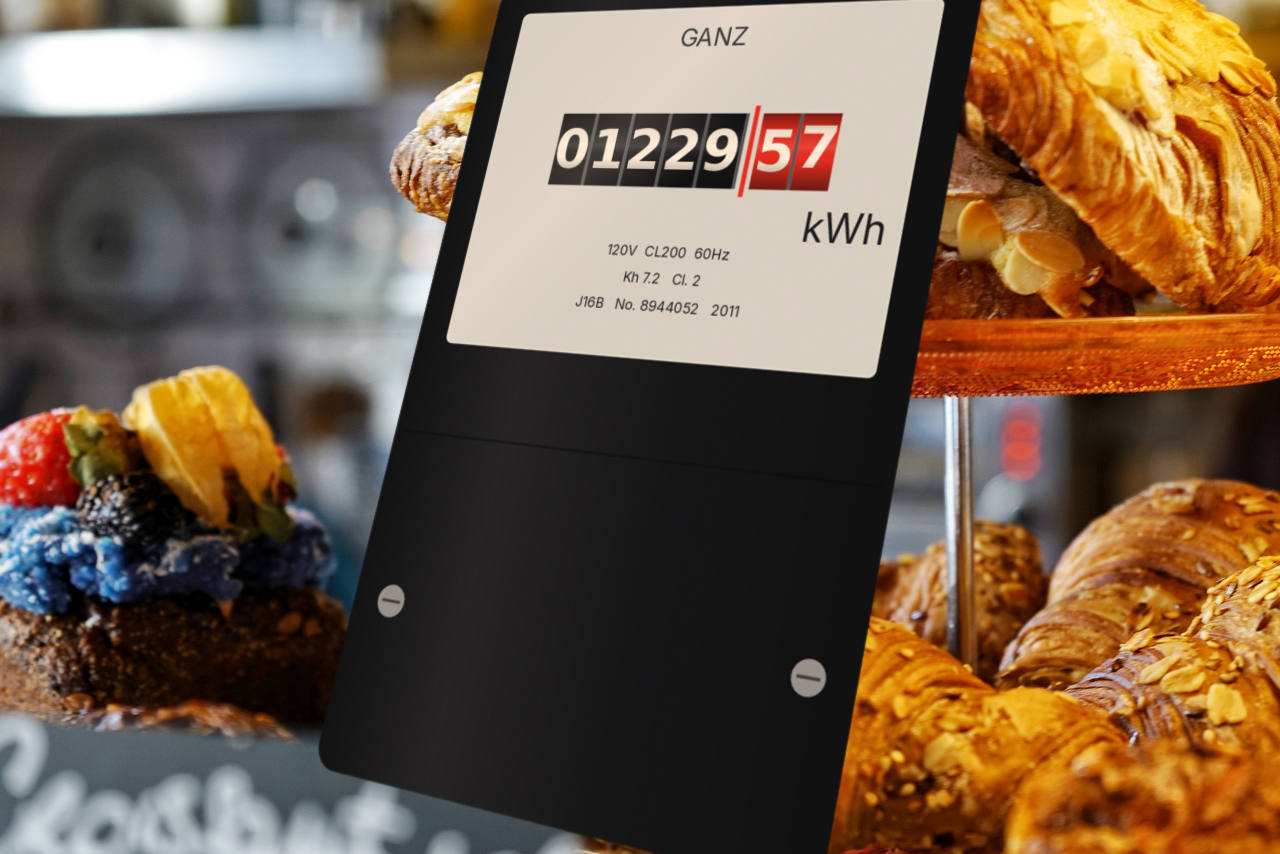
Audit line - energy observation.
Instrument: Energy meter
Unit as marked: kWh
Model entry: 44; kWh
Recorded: 1229.57; kWh
